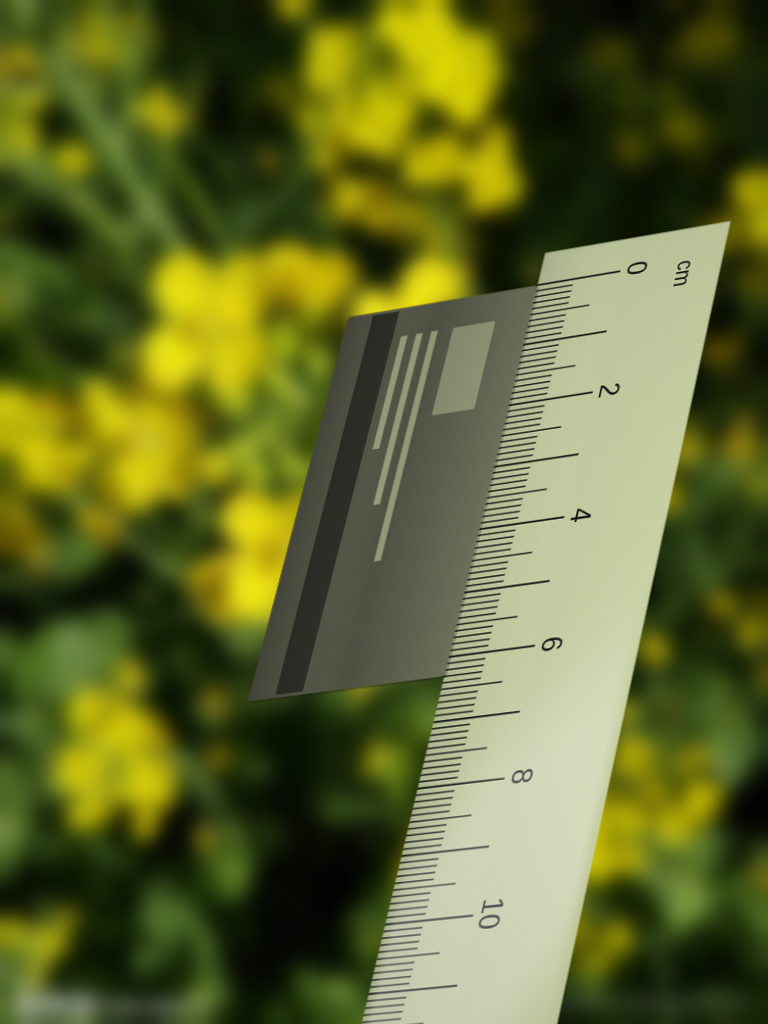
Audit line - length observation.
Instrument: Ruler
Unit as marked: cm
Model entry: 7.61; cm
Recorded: 6.3; cm
